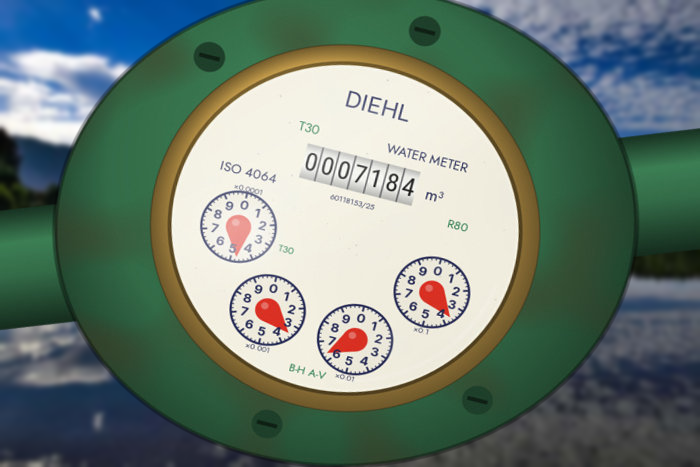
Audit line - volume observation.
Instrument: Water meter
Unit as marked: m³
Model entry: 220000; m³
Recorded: 7184.3634; m³
